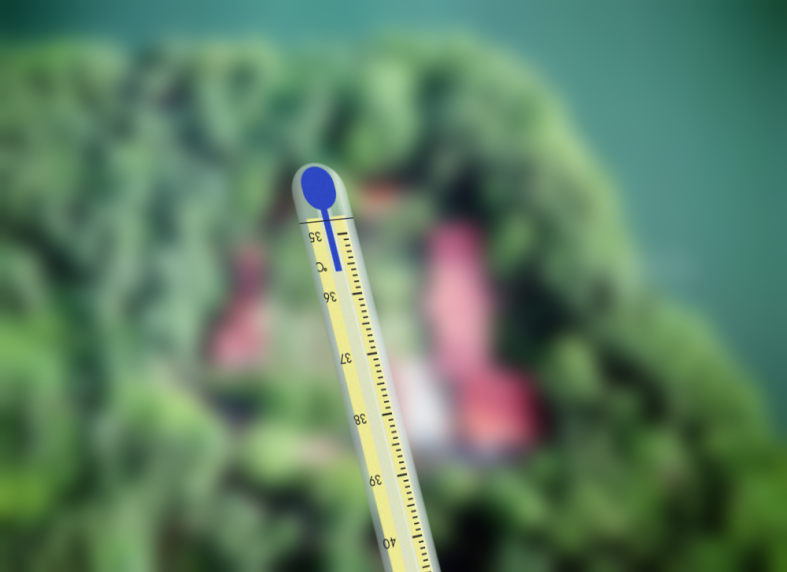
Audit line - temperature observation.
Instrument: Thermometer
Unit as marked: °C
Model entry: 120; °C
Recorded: 35.6; °C
